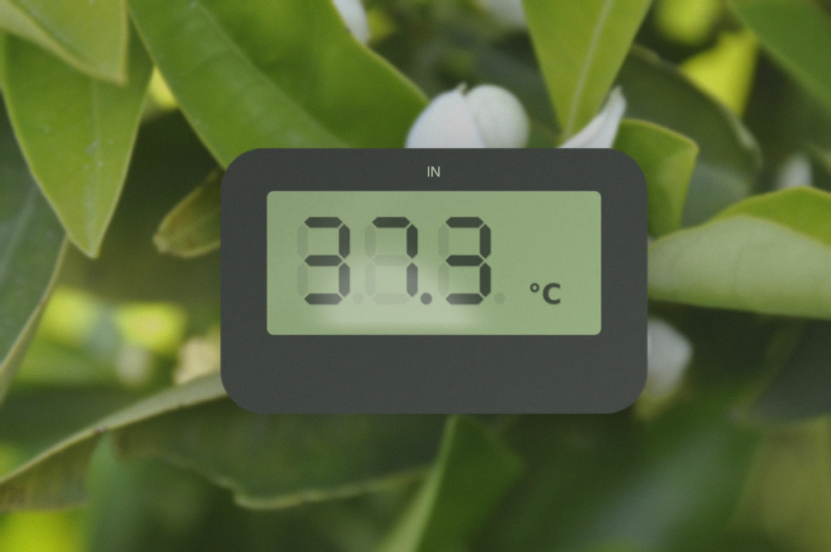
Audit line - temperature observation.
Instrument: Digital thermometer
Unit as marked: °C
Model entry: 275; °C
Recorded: 37.3; °C
